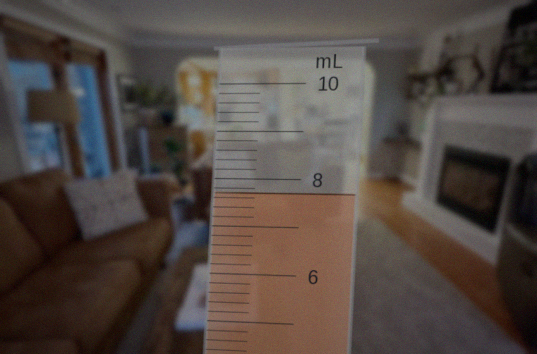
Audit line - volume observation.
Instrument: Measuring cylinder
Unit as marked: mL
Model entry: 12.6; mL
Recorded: 7.7; mL
